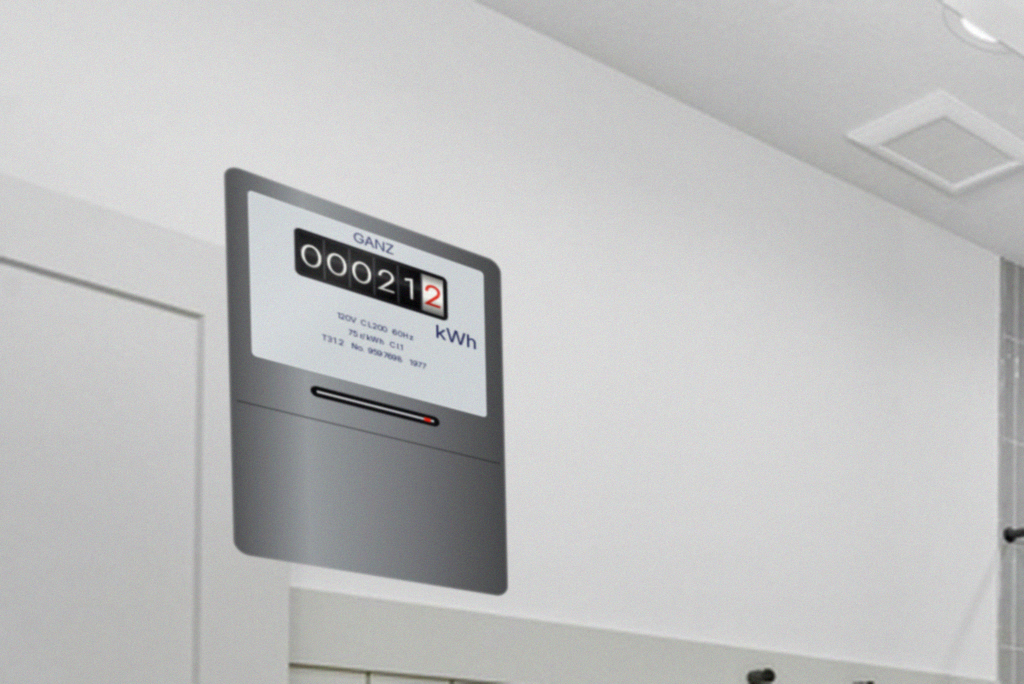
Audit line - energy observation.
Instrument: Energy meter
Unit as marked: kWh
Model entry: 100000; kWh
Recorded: 21.2; kWh
